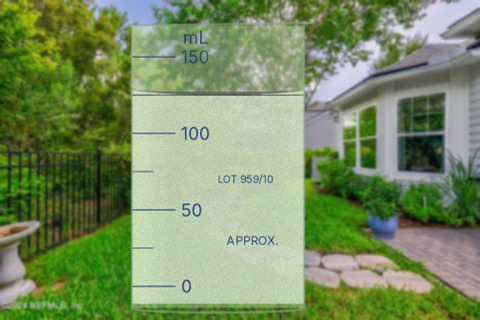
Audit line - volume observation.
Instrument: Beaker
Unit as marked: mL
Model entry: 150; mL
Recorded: 125; mL
